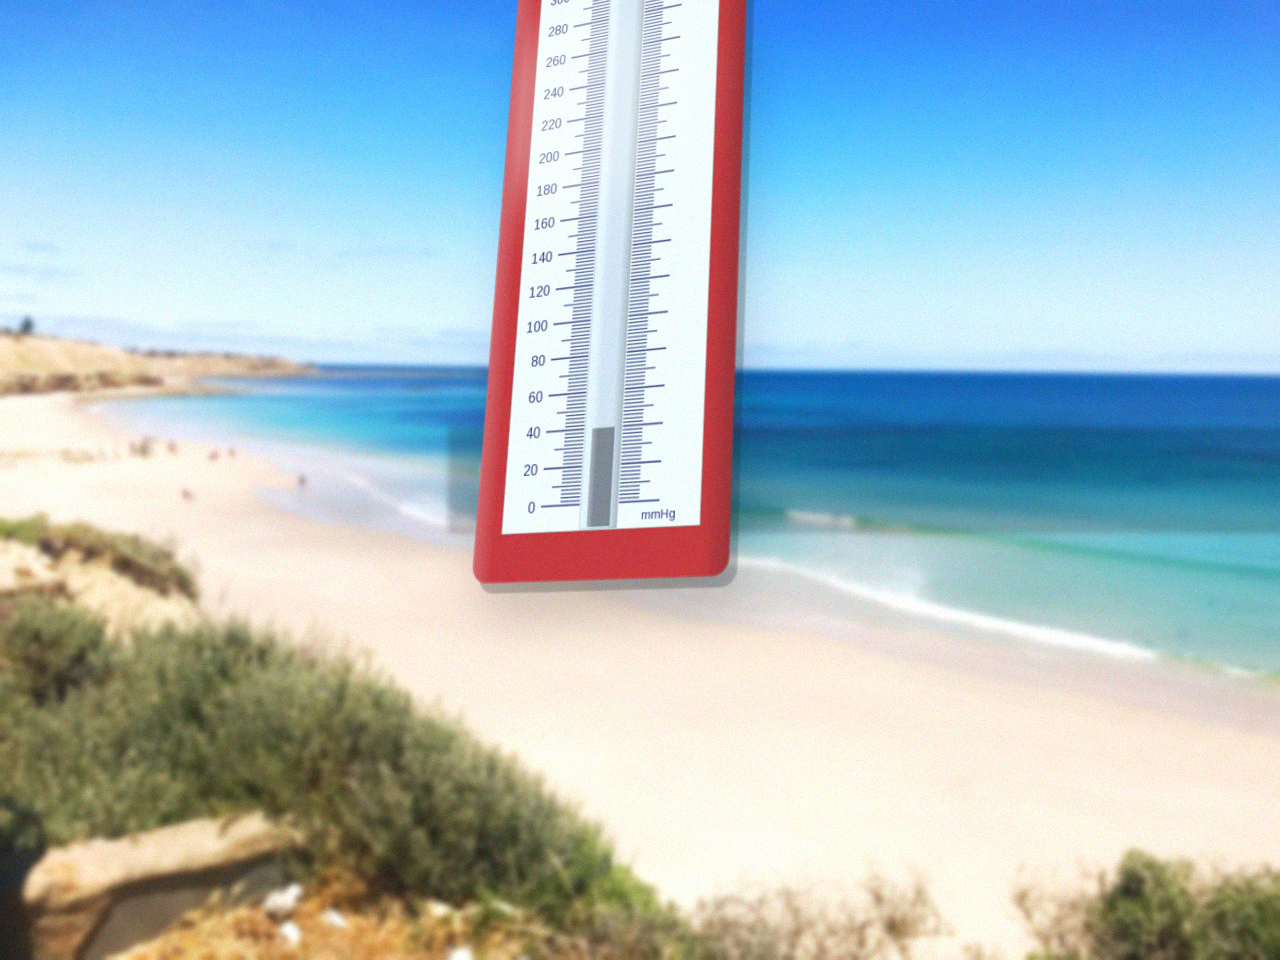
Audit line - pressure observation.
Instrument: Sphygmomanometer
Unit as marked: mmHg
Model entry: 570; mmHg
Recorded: 40; mmHg
